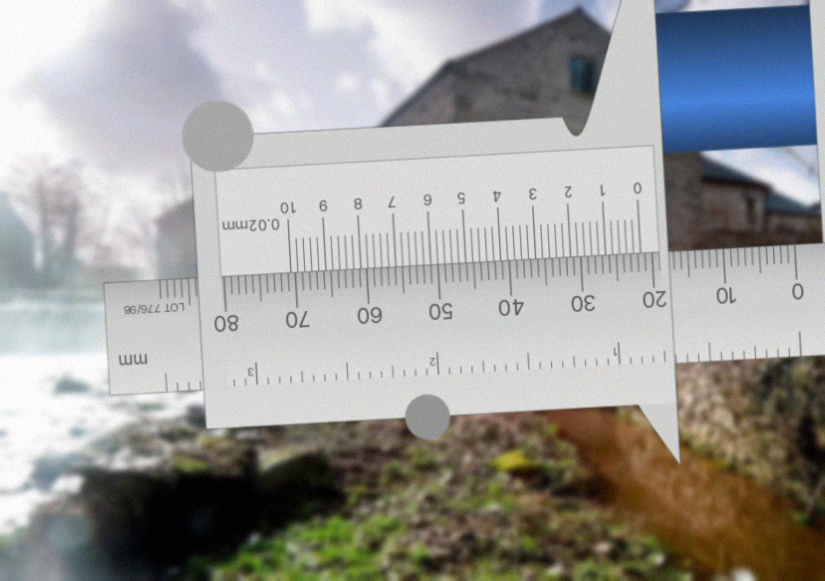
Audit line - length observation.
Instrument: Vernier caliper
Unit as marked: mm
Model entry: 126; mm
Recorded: 21.6; mm
